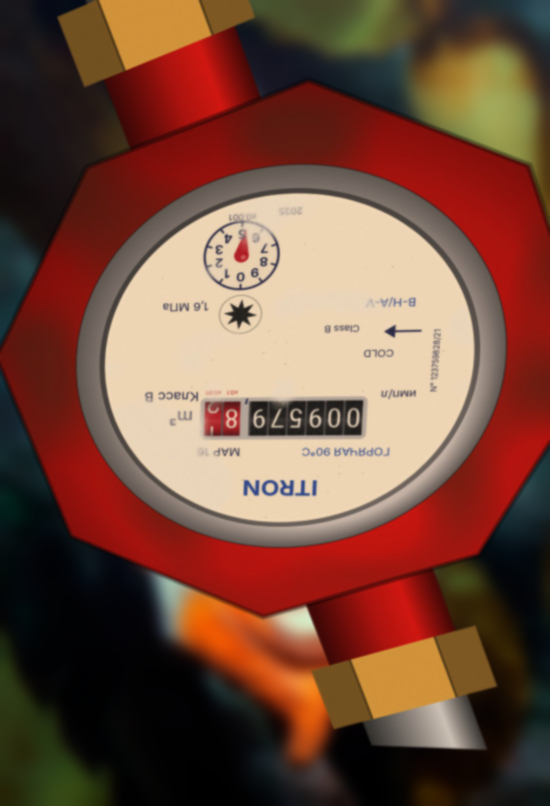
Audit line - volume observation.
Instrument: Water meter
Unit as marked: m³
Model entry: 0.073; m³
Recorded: 9579.815; m³
